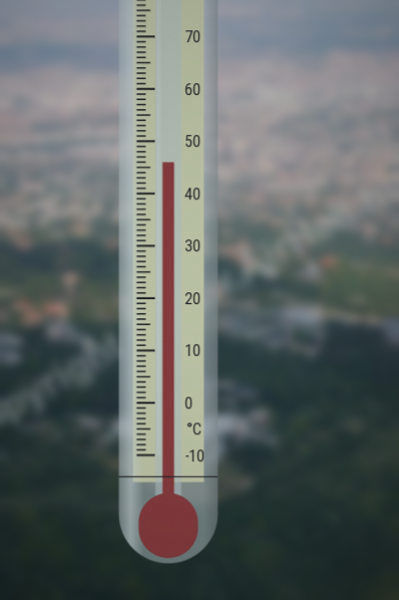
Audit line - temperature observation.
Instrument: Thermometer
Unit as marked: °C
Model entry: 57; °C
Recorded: 46; °C
